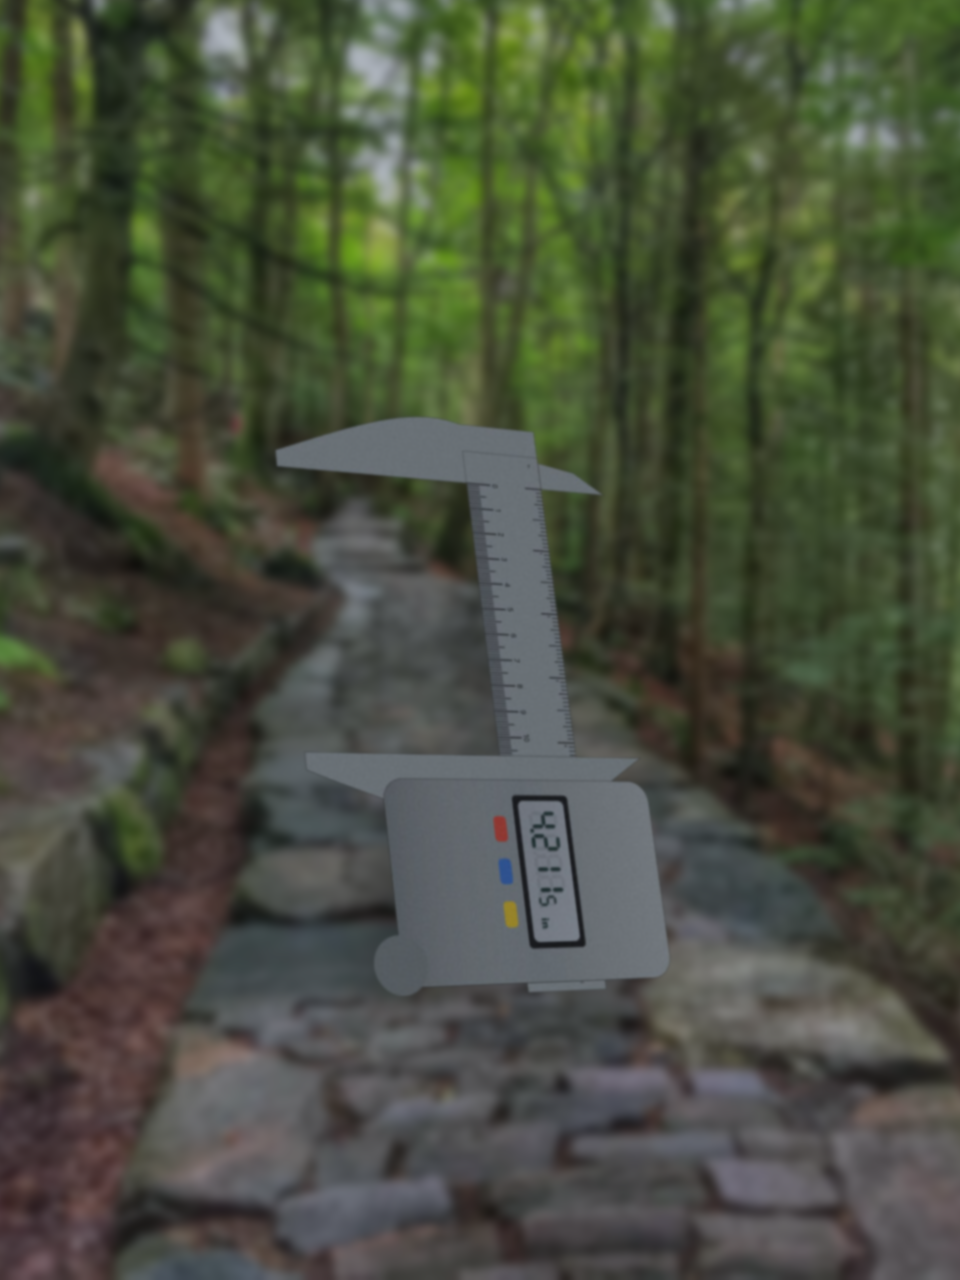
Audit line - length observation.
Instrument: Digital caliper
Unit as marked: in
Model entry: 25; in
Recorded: 4.2115; in
